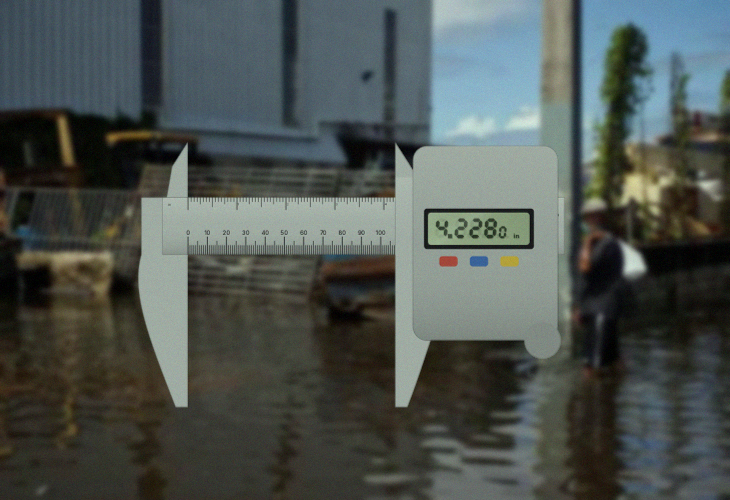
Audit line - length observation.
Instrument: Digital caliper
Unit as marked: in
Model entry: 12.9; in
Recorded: 4.2280; in
